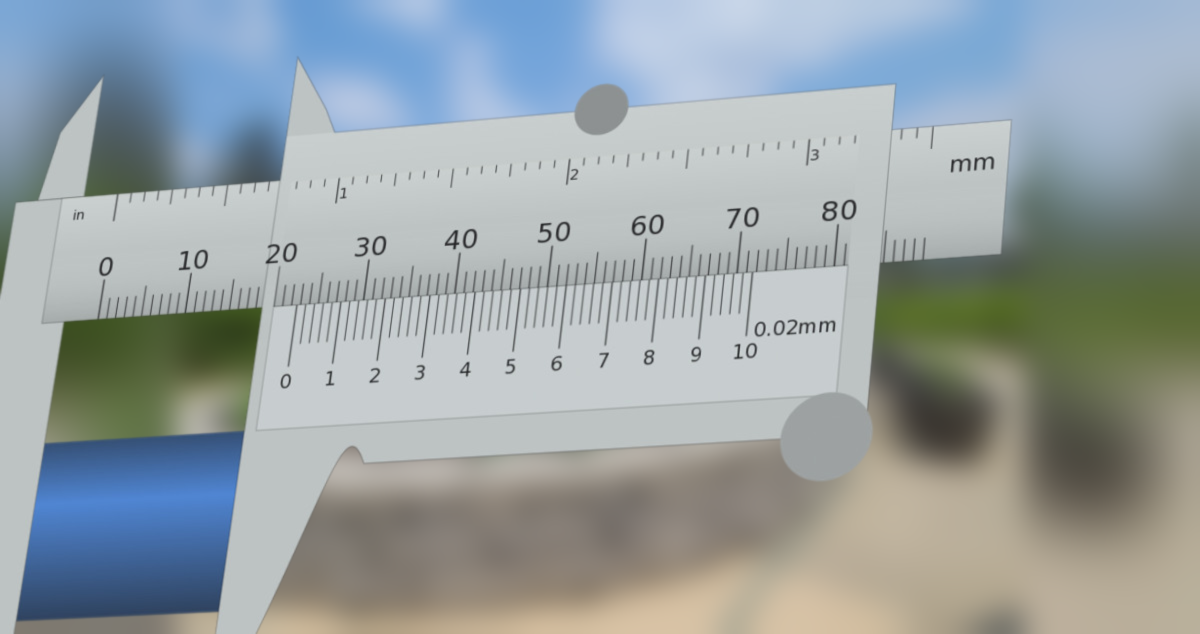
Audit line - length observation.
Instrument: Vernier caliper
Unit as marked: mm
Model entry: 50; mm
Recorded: 22.6; mm
